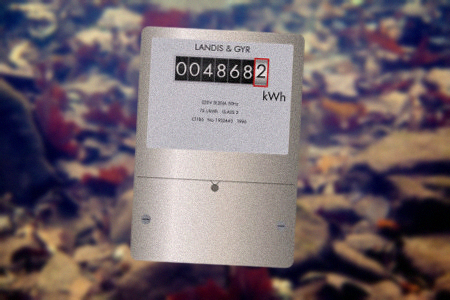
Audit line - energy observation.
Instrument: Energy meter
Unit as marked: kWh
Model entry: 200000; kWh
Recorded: 4868.2; kWh
